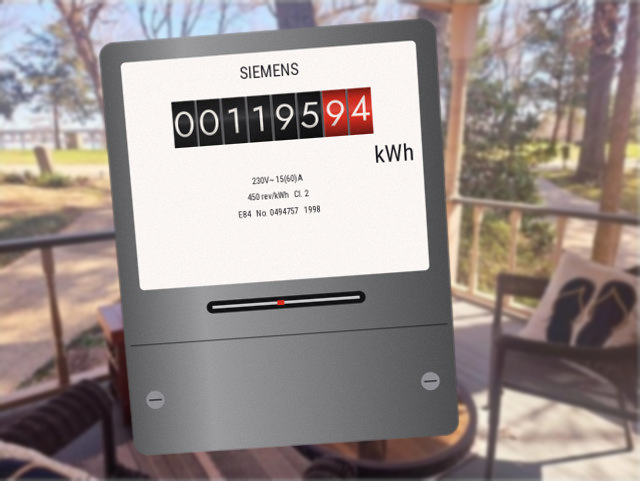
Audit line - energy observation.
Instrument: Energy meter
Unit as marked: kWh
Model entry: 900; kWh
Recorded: 1195.94; kWh
